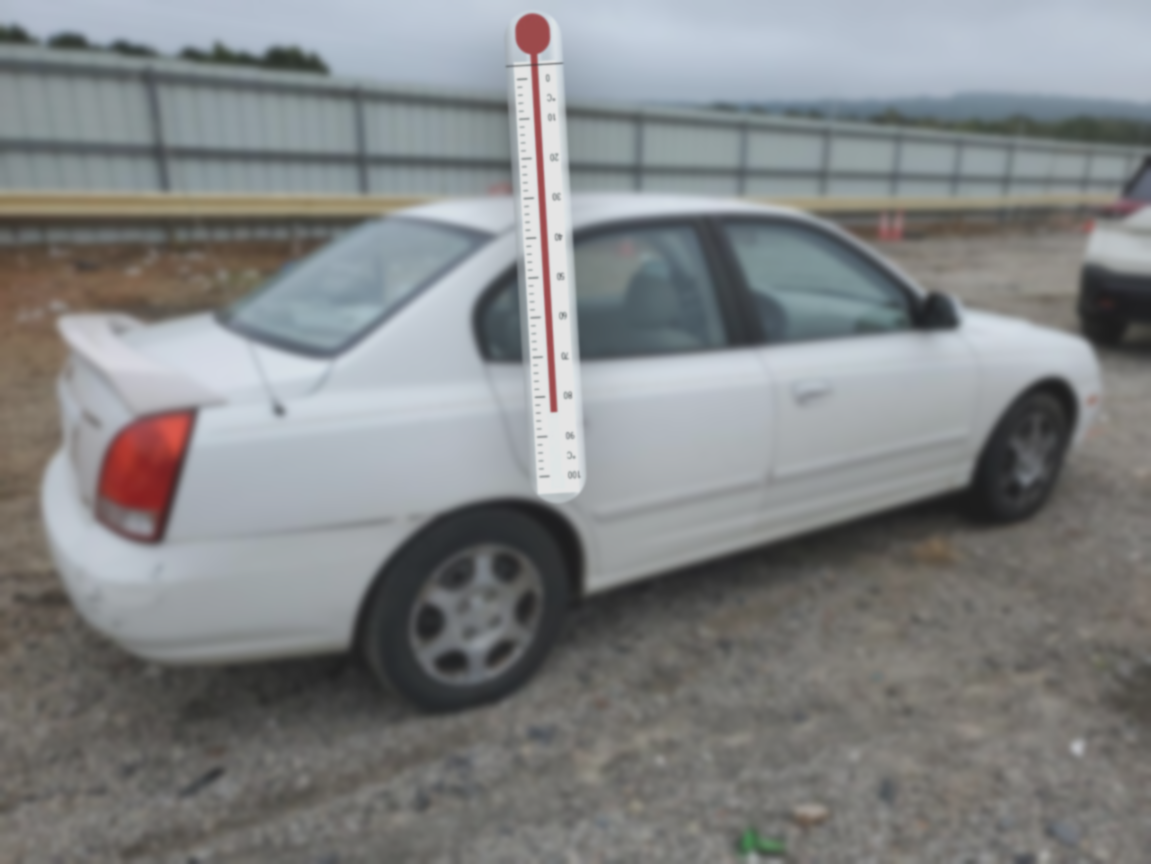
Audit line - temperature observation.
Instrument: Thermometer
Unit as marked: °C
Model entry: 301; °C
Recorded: 84; °C
